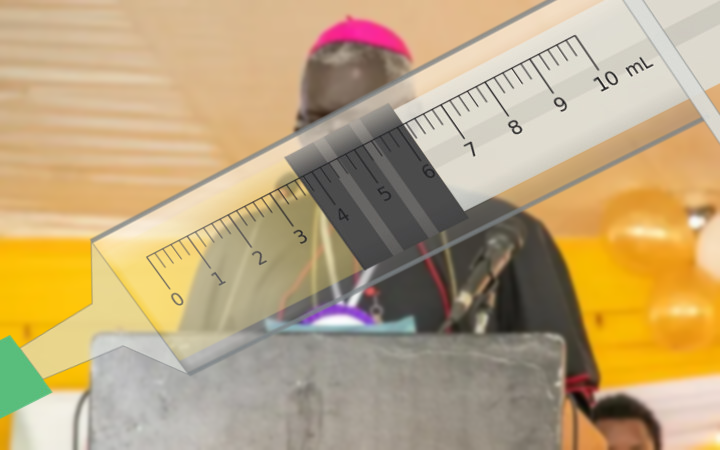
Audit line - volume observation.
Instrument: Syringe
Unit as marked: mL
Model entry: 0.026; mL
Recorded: 3.7; mL
